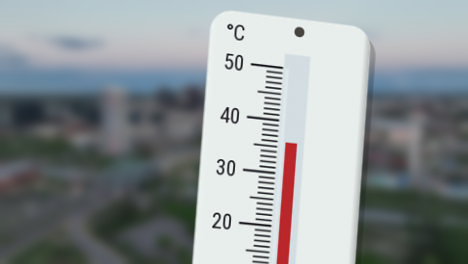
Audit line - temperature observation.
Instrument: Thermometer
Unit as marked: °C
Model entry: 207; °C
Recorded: 36; °C
